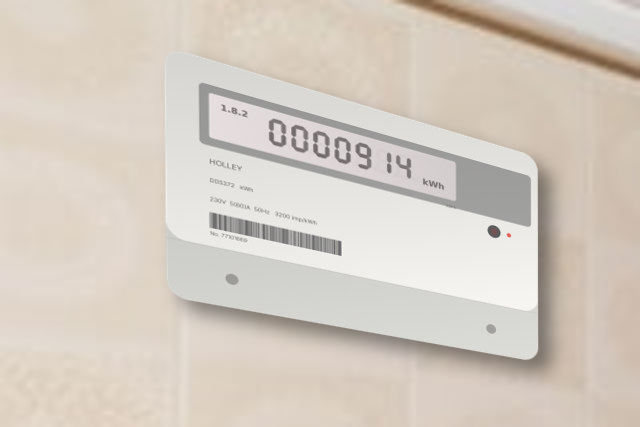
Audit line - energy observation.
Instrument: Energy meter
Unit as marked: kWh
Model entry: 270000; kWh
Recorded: 914; kWh
